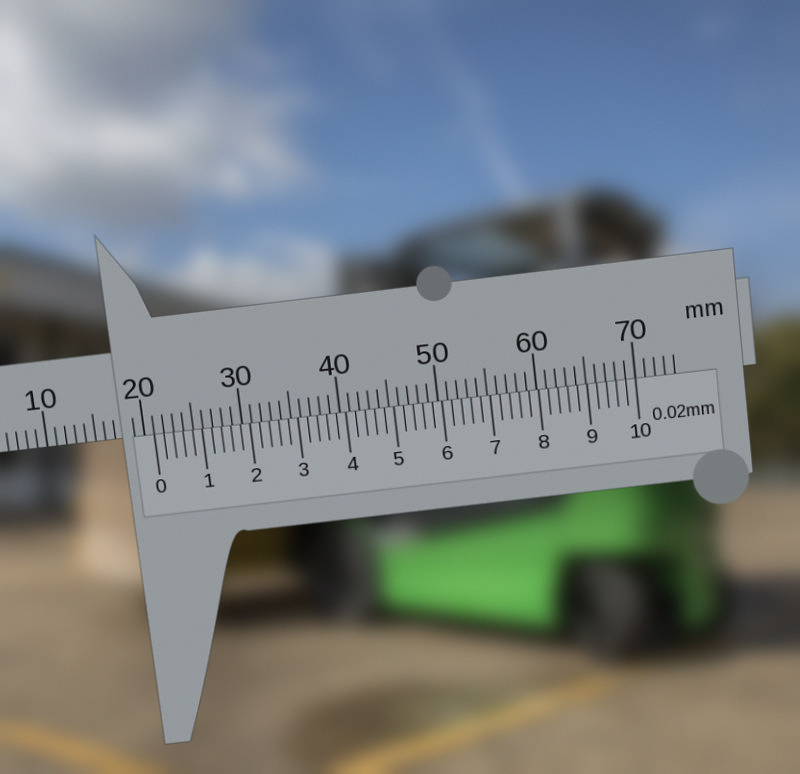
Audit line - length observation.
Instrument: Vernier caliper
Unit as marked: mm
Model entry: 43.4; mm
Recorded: 21.0; mm
